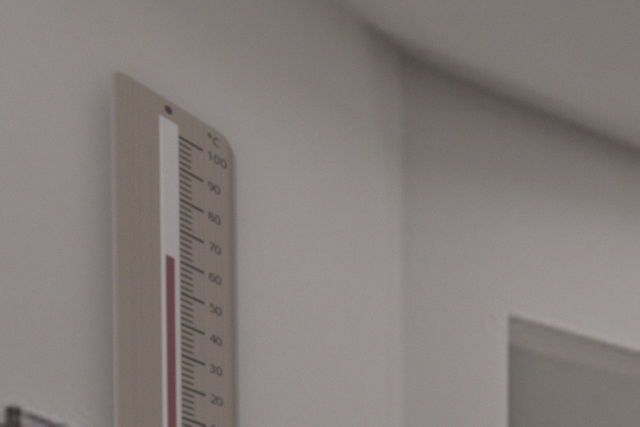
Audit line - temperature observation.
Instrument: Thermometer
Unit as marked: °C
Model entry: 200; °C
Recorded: 60; °C
